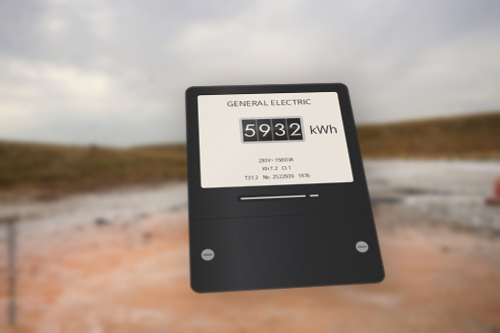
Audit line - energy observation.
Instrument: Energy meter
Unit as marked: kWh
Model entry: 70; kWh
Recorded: 5932; kWh
